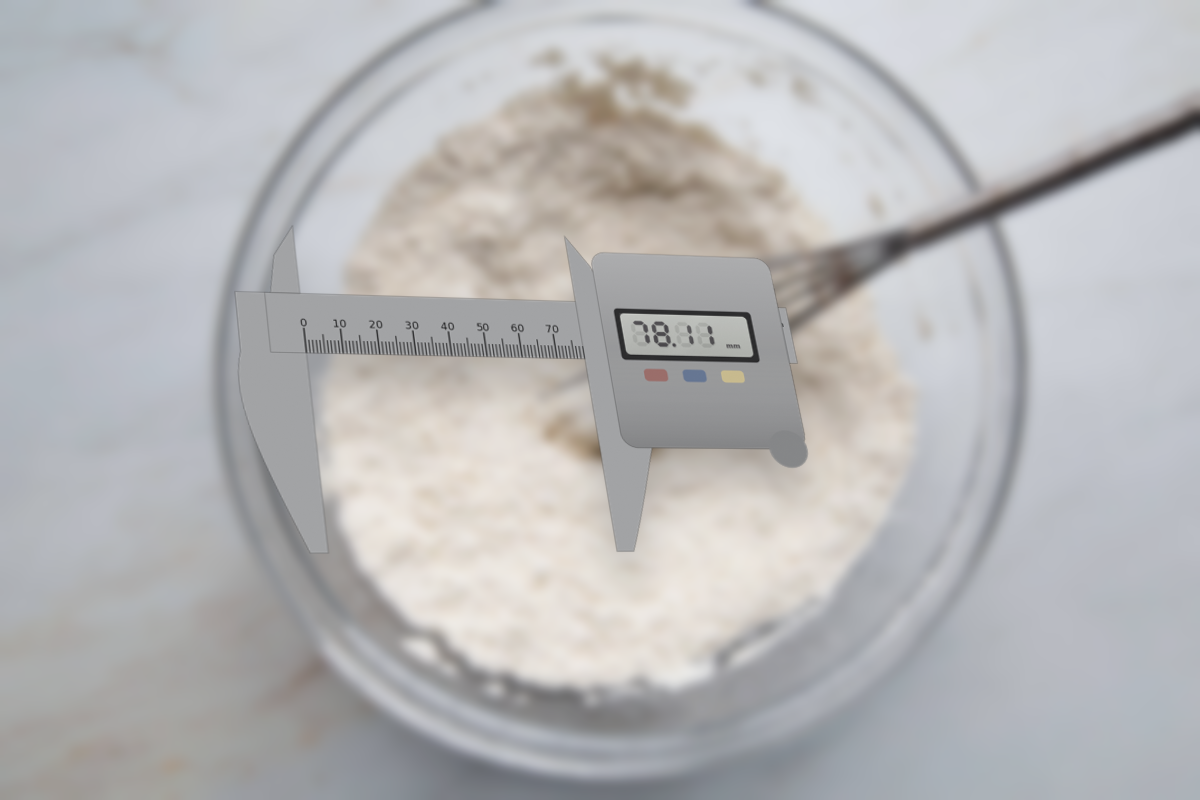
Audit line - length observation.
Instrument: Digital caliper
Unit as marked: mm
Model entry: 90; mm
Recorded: 78.11; mm
